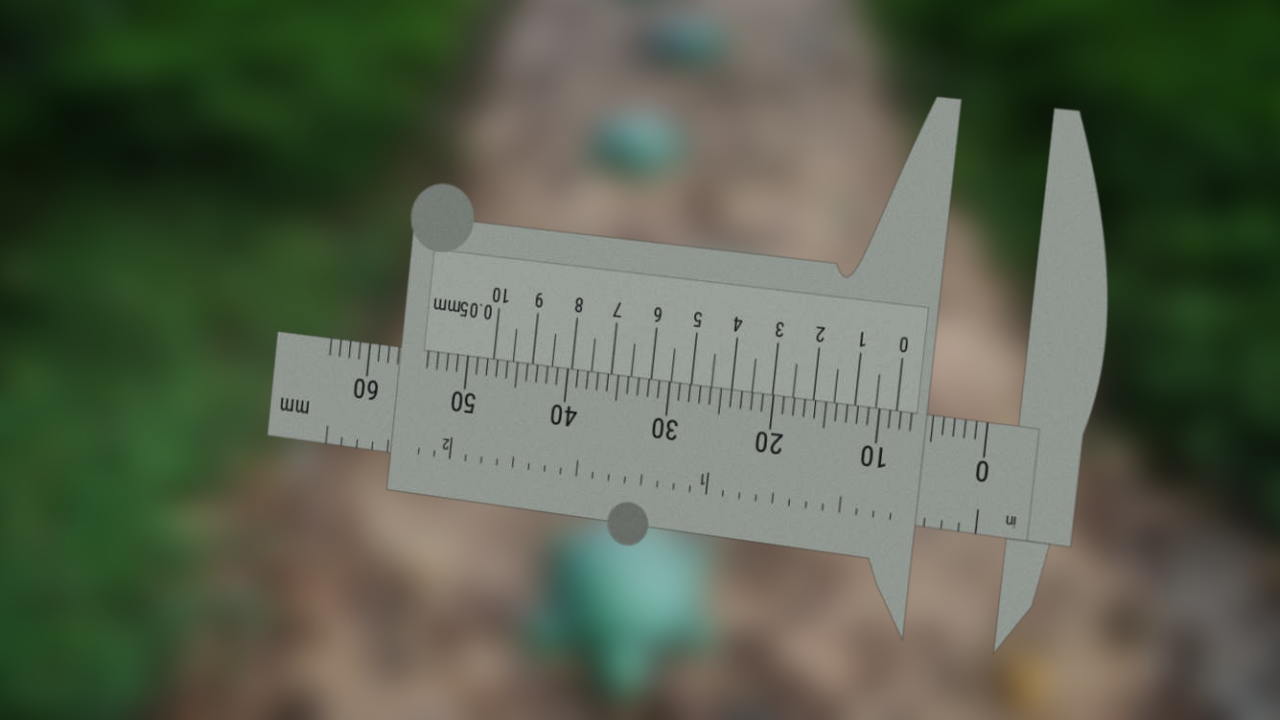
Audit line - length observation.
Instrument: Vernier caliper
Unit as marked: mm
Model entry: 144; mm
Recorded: 8.4; mm
